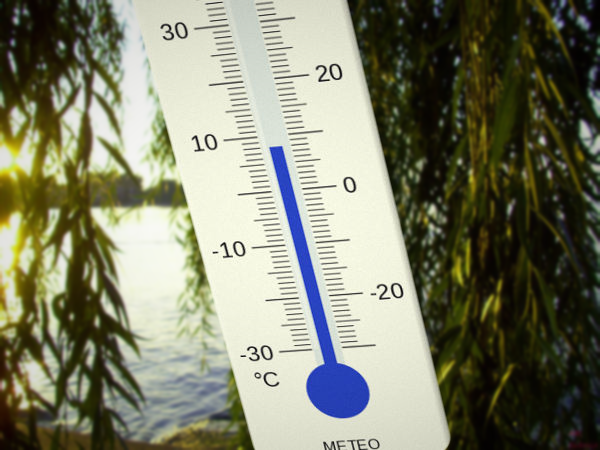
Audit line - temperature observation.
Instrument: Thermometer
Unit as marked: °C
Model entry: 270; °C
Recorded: 8; °C
